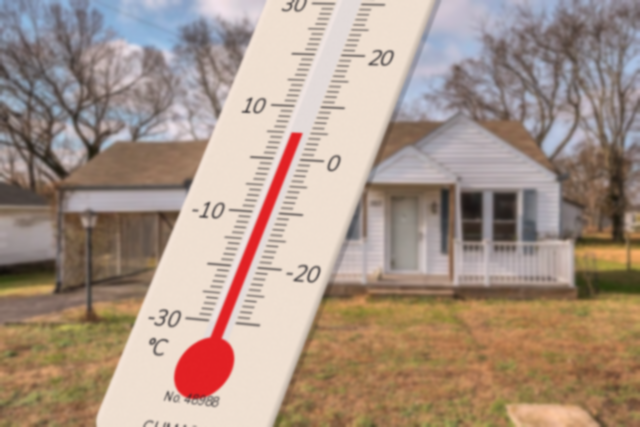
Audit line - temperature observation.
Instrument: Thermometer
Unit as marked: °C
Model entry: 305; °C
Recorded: 5; °C
